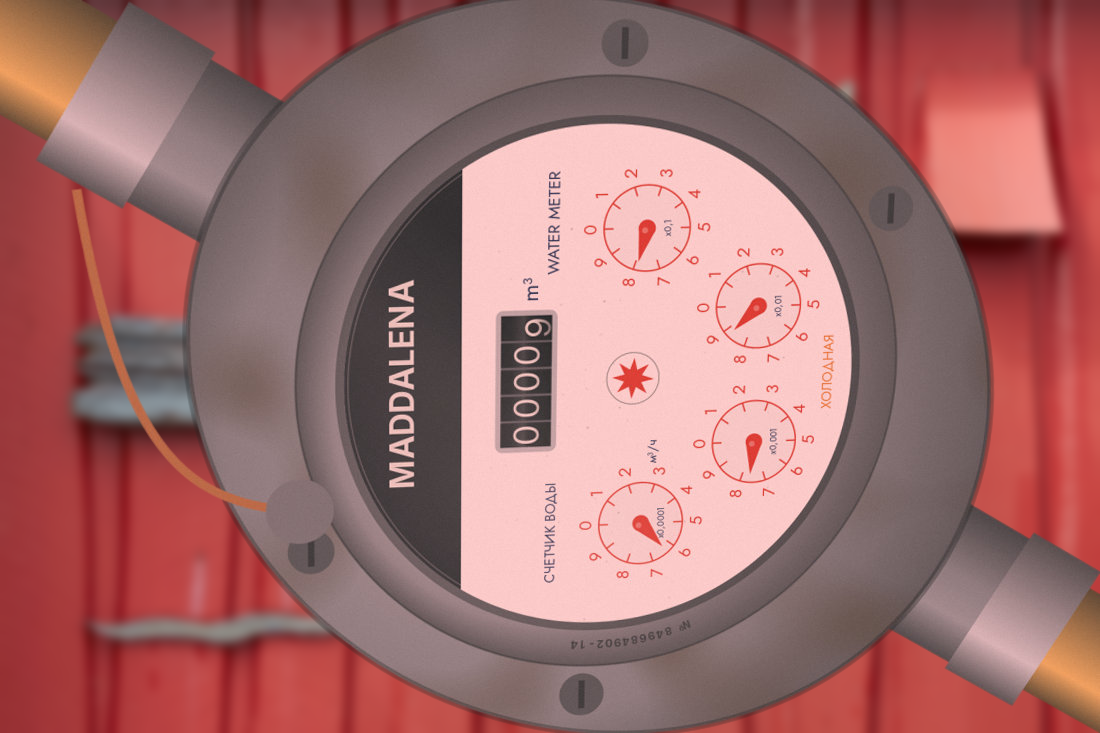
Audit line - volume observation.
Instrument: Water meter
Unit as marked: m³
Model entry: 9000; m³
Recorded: 8.7876; m³
